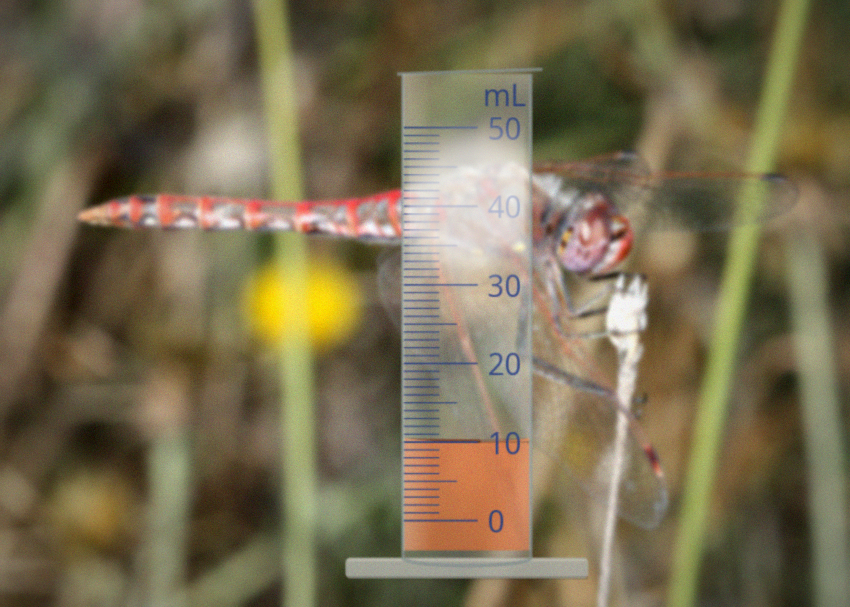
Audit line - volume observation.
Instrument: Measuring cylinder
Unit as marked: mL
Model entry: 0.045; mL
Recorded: 10; mL
